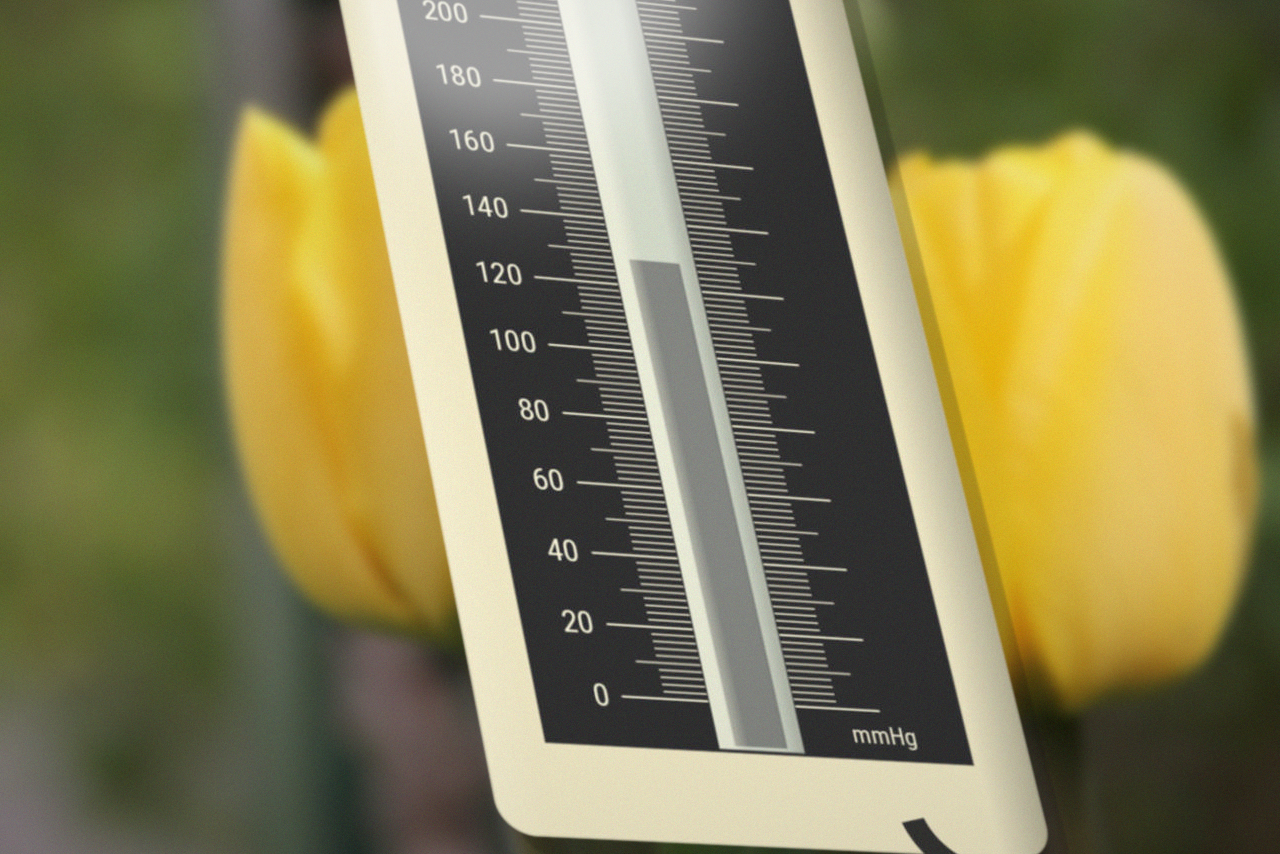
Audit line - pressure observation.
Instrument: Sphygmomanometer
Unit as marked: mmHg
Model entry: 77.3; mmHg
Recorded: 128; mmHg
